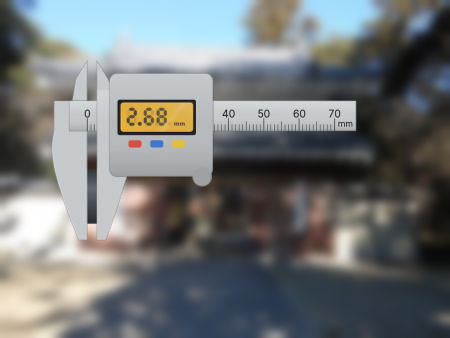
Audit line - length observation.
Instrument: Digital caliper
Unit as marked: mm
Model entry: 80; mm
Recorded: 2.68; mm
